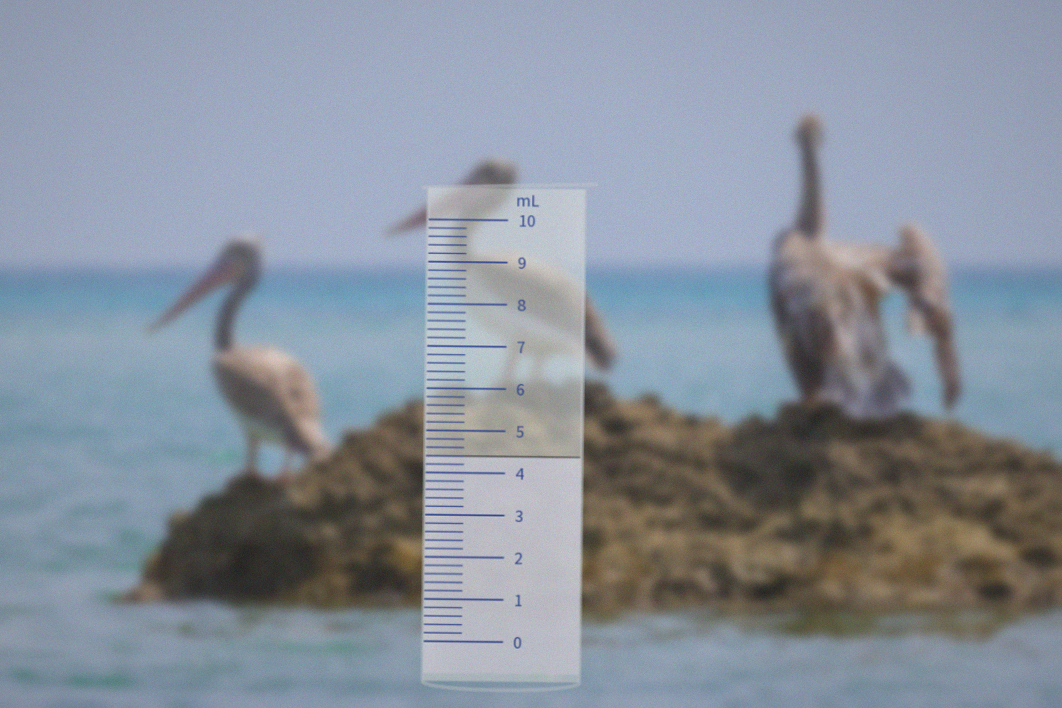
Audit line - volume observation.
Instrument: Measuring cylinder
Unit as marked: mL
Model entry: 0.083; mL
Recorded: 4.4; mL
